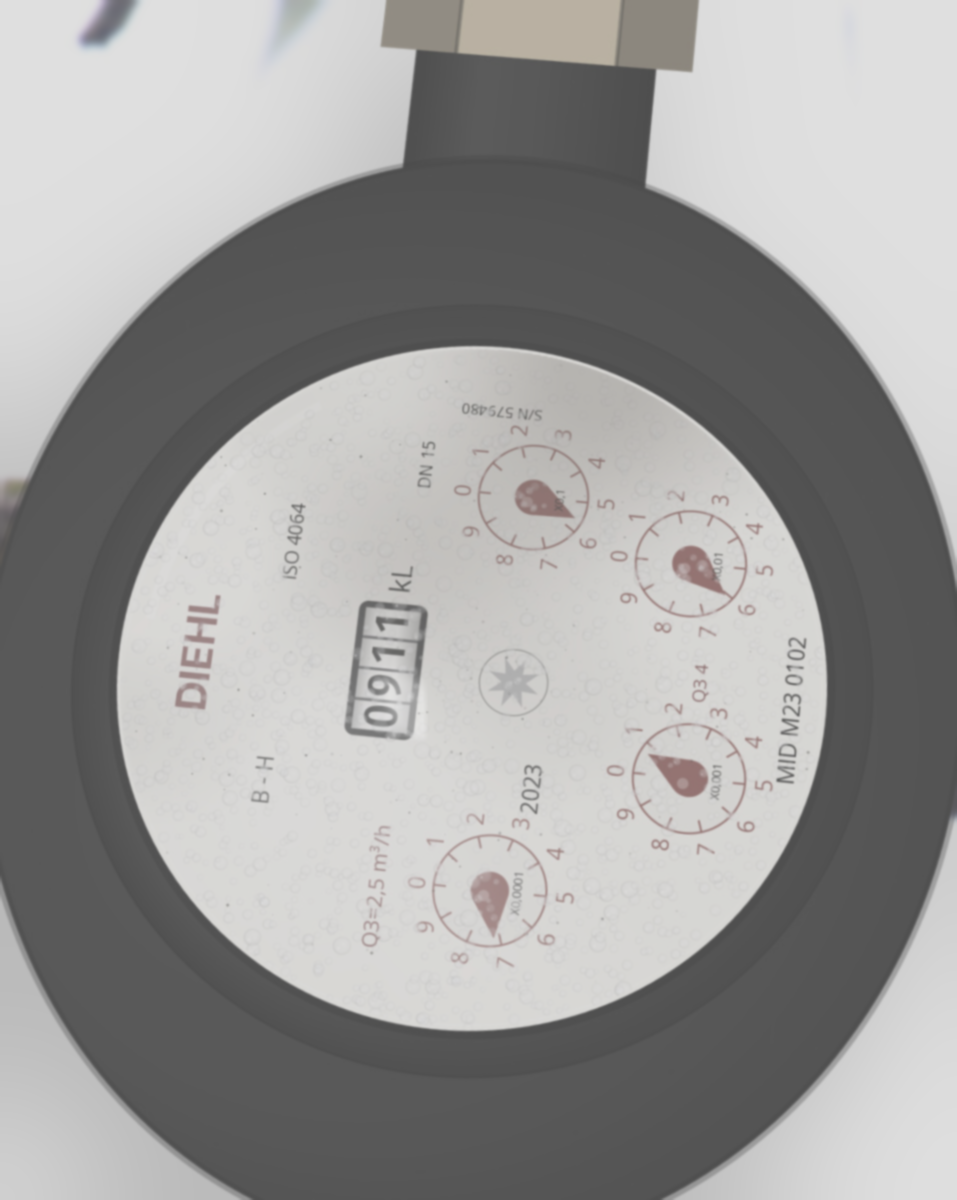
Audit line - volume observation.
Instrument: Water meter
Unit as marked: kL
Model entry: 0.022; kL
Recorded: 911.5607; kL
